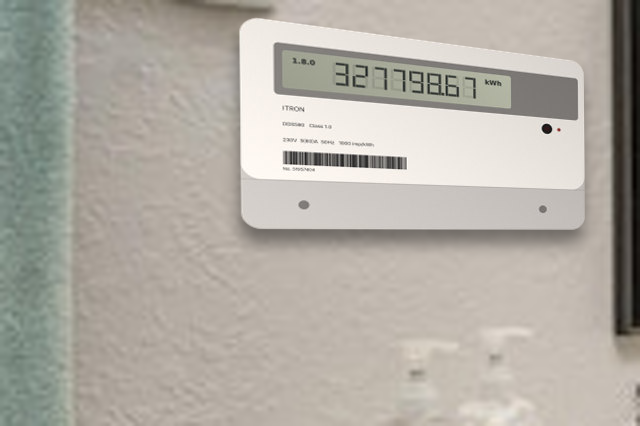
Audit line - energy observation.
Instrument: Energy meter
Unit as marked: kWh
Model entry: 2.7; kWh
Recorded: 327798.67; kWh
